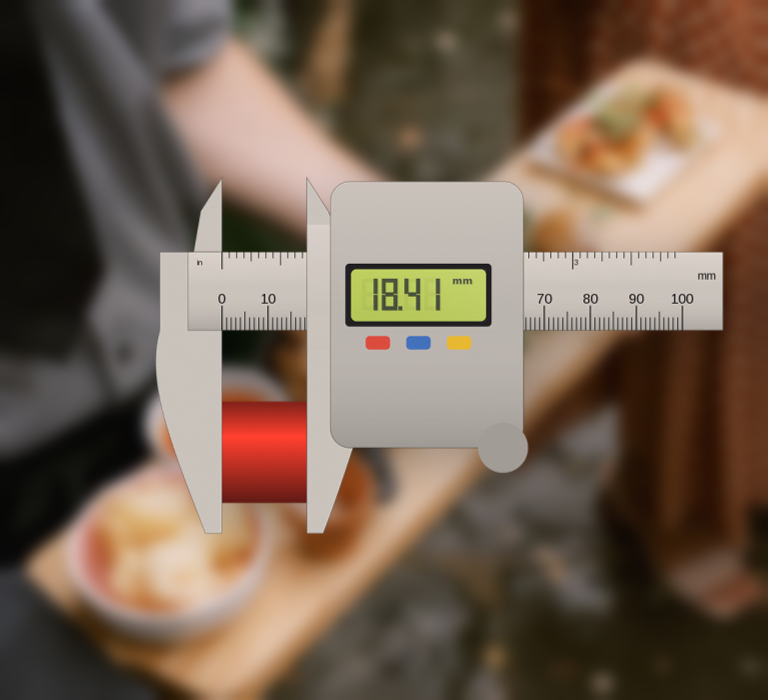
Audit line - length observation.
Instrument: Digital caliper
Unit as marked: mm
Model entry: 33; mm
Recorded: 18.41; mm
